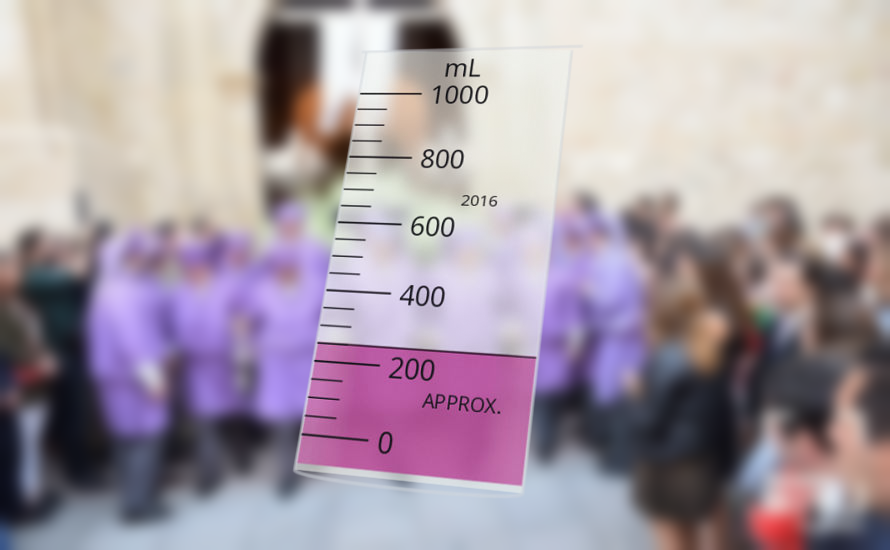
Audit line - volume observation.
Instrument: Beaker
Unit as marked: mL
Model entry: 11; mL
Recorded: 250; mL
